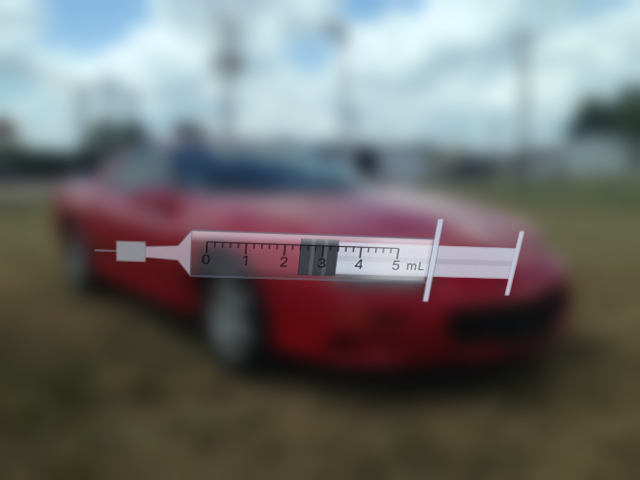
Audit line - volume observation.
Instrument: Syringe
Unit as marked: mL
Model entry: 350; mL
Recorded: 2.4; mL
